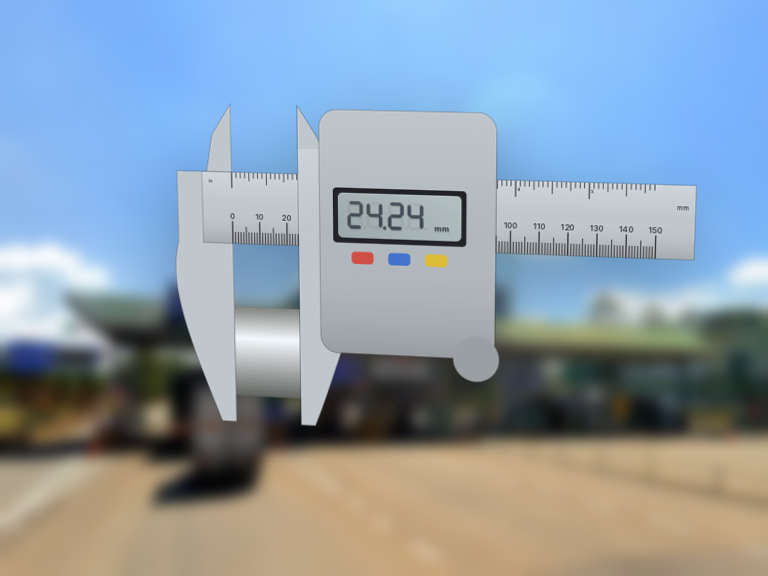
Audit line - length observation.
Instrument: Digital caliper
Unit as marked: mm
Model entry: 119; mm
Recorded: 24.24; mm
